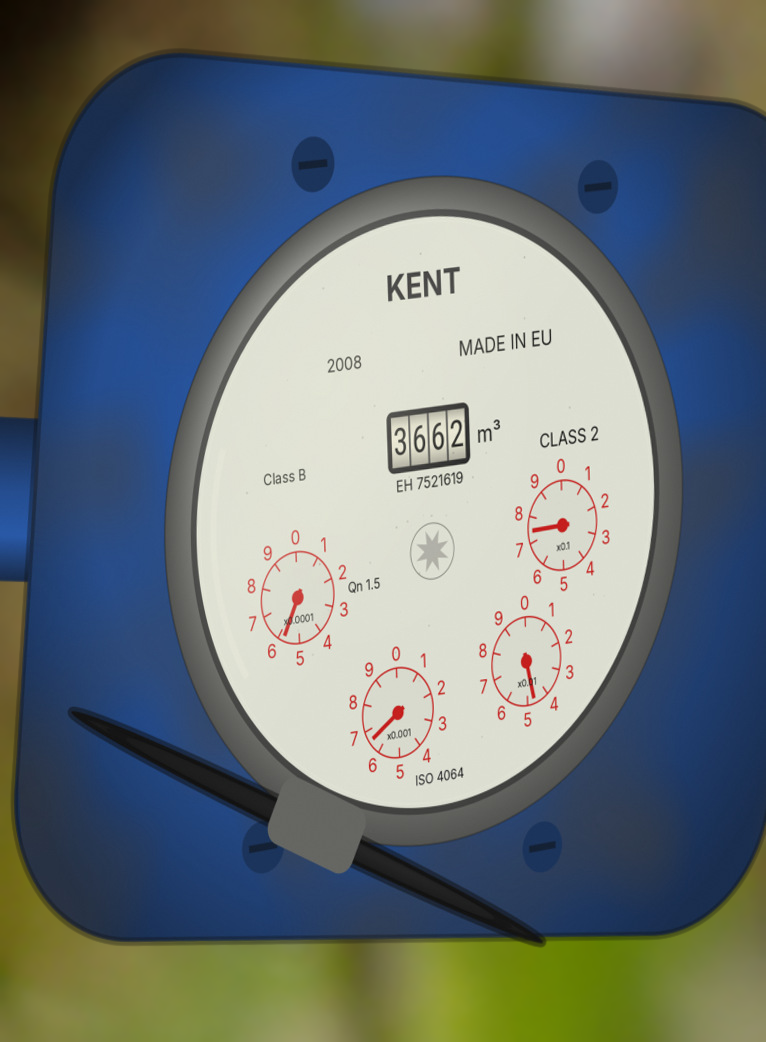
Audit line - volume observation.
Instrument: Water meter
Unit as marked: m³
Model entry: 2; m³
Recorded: 3662.7465; m³
